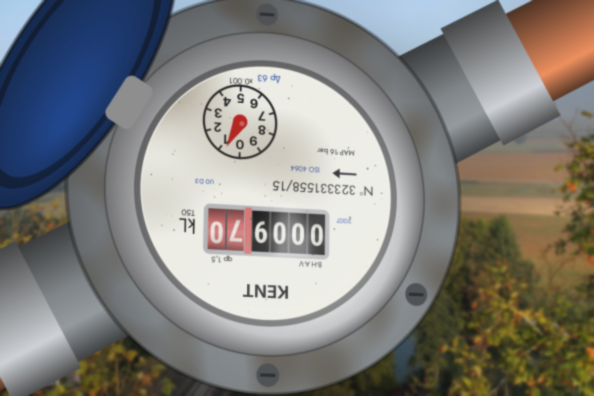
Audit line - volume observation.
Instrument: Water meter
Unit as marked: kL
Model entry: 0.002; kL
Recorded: 9.700; kL
